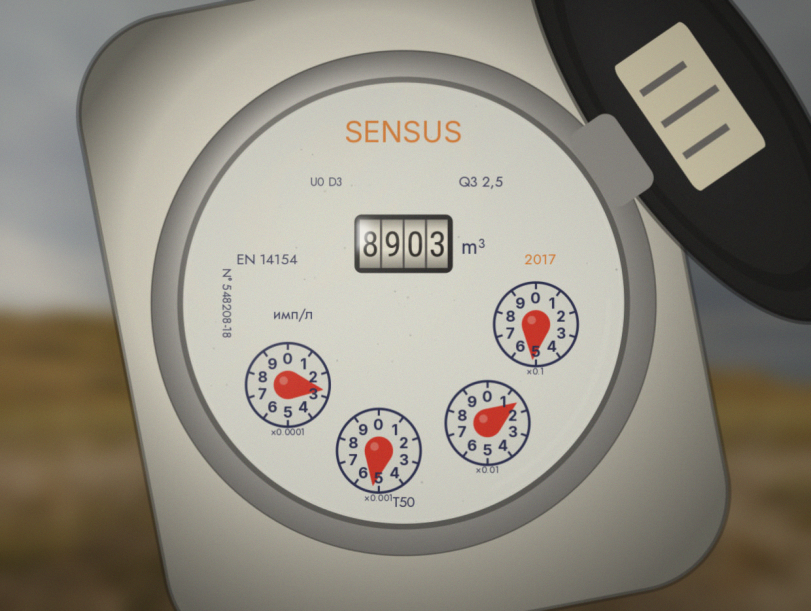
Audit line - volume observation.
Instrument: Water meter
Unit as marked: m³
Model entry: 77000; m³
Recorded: 8903.5152; m³
